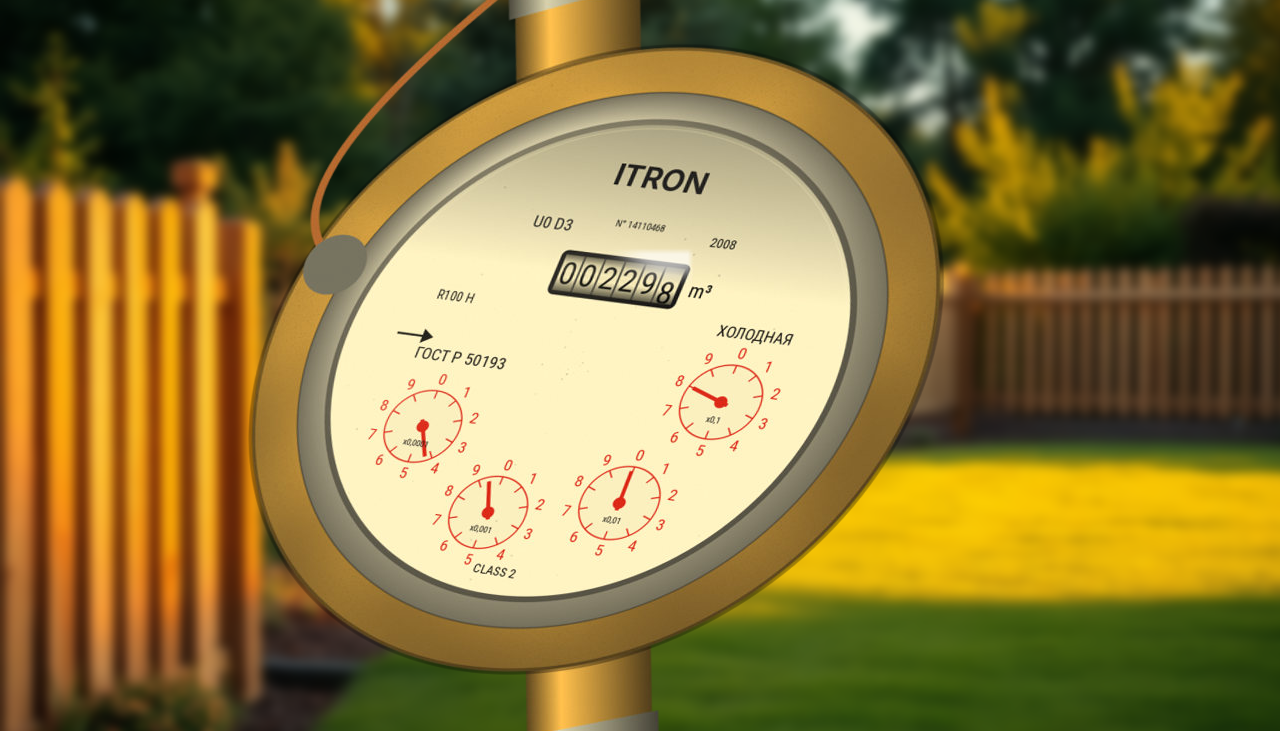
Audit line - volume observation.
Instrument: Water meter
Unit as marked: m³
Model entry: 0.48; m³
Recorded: 2297.7994; m³
